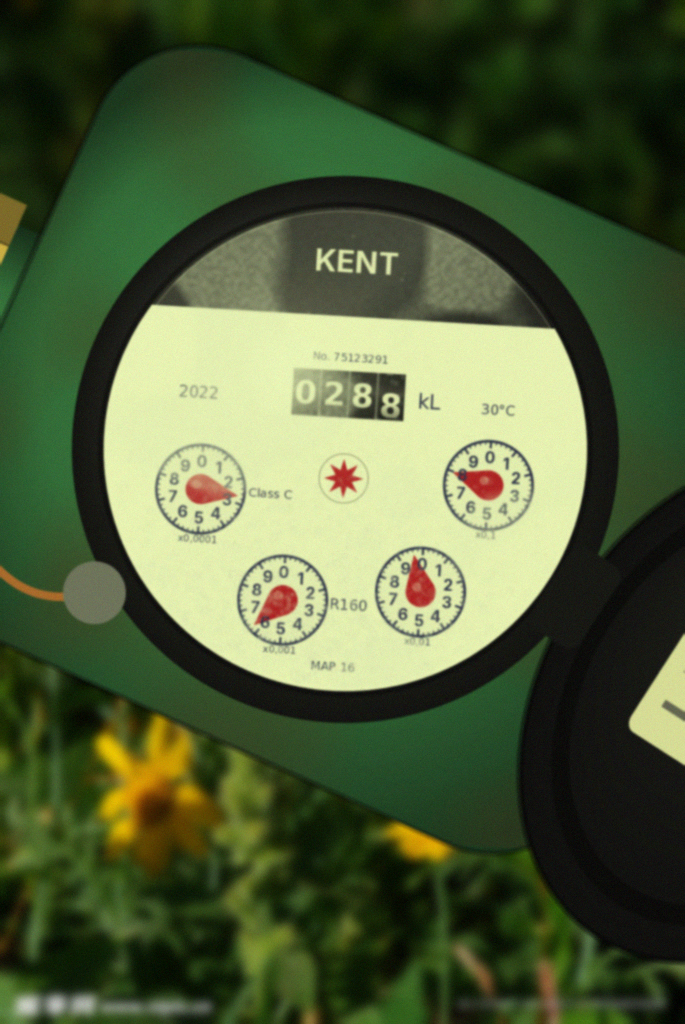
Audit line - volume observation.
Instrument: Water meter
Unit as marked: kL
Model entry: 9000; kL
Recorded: 287.7962; kL
